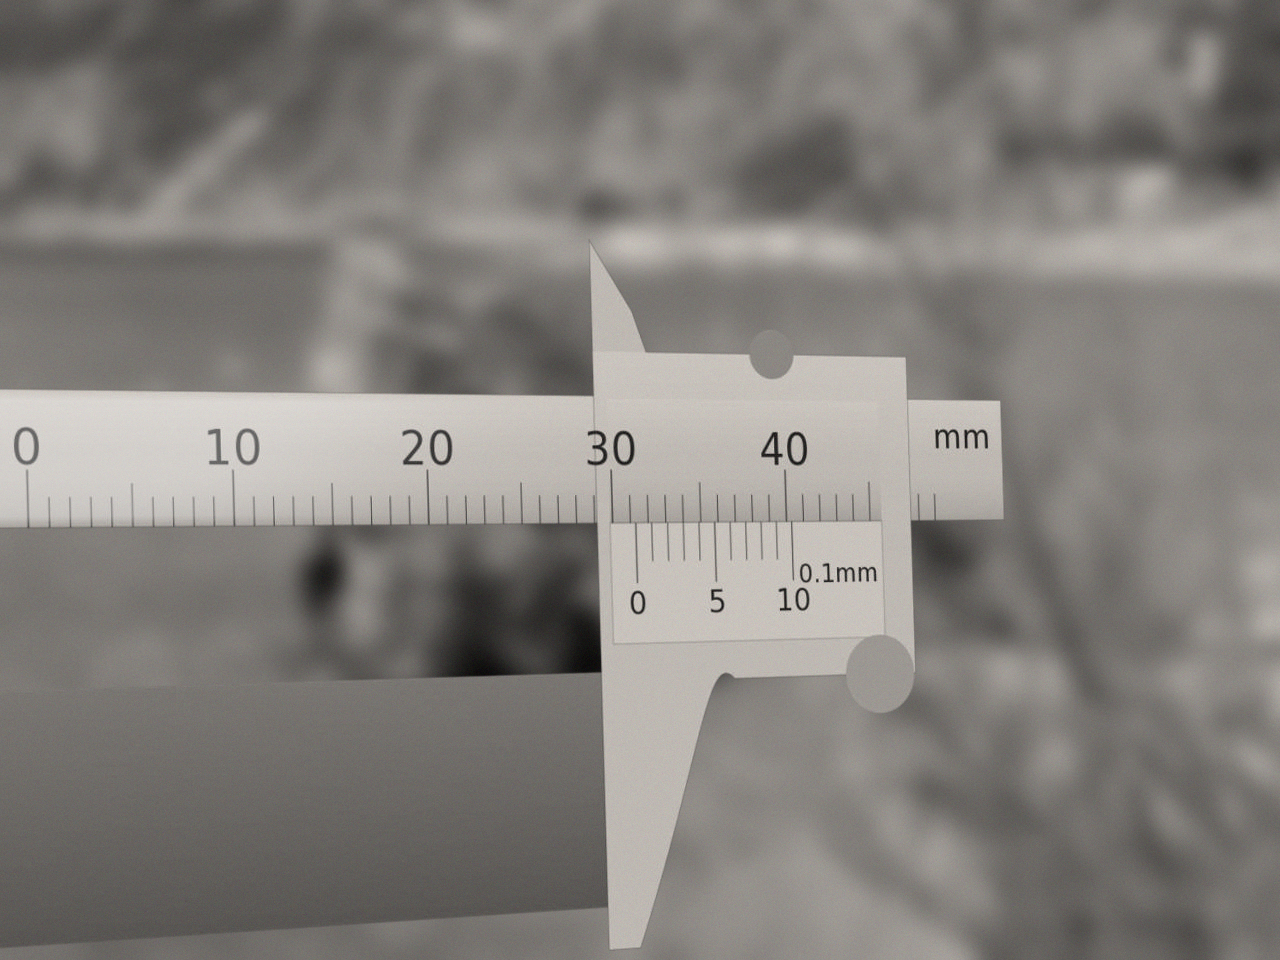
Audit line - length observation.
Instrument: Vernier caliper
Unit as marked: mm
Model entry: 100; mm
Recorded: 31.3; mm
